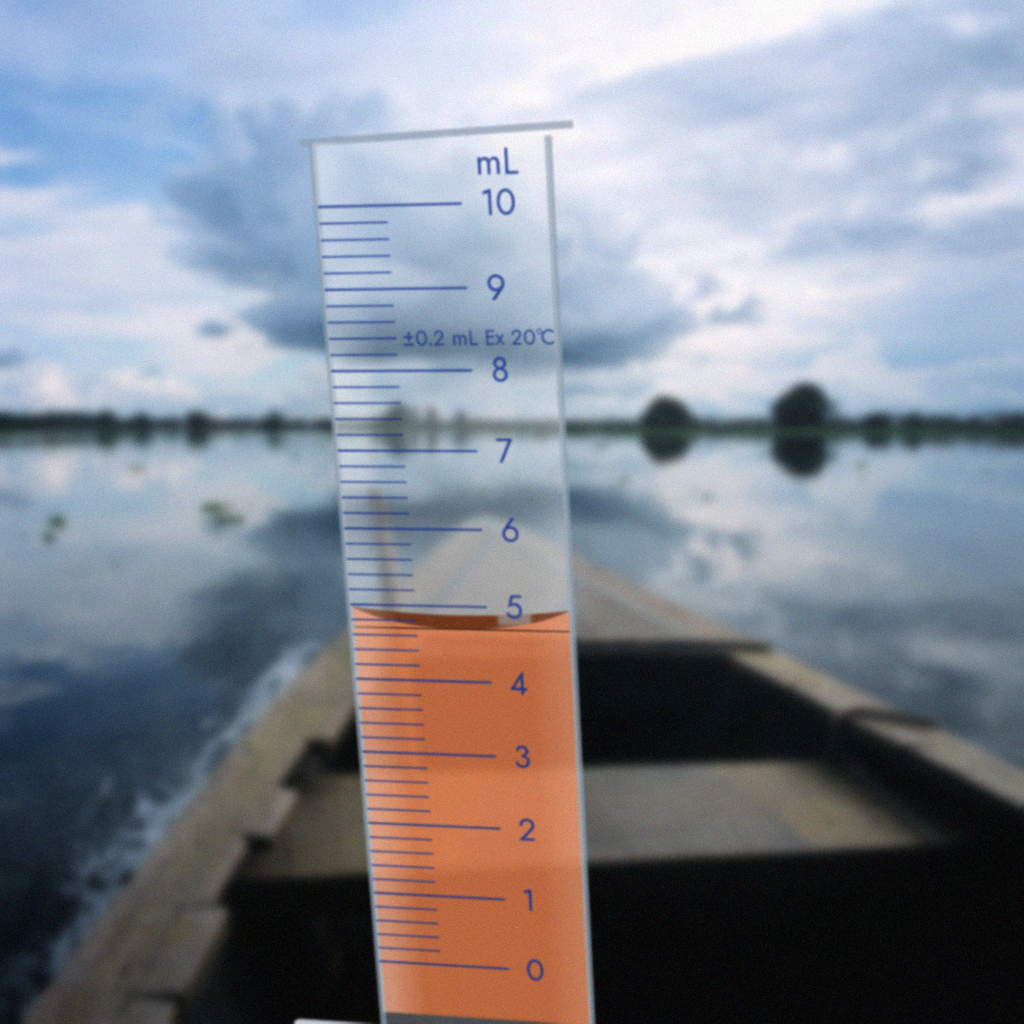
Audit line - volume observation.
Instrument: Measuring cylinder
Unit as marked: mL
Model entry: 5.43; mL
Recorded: 4.7; mL
